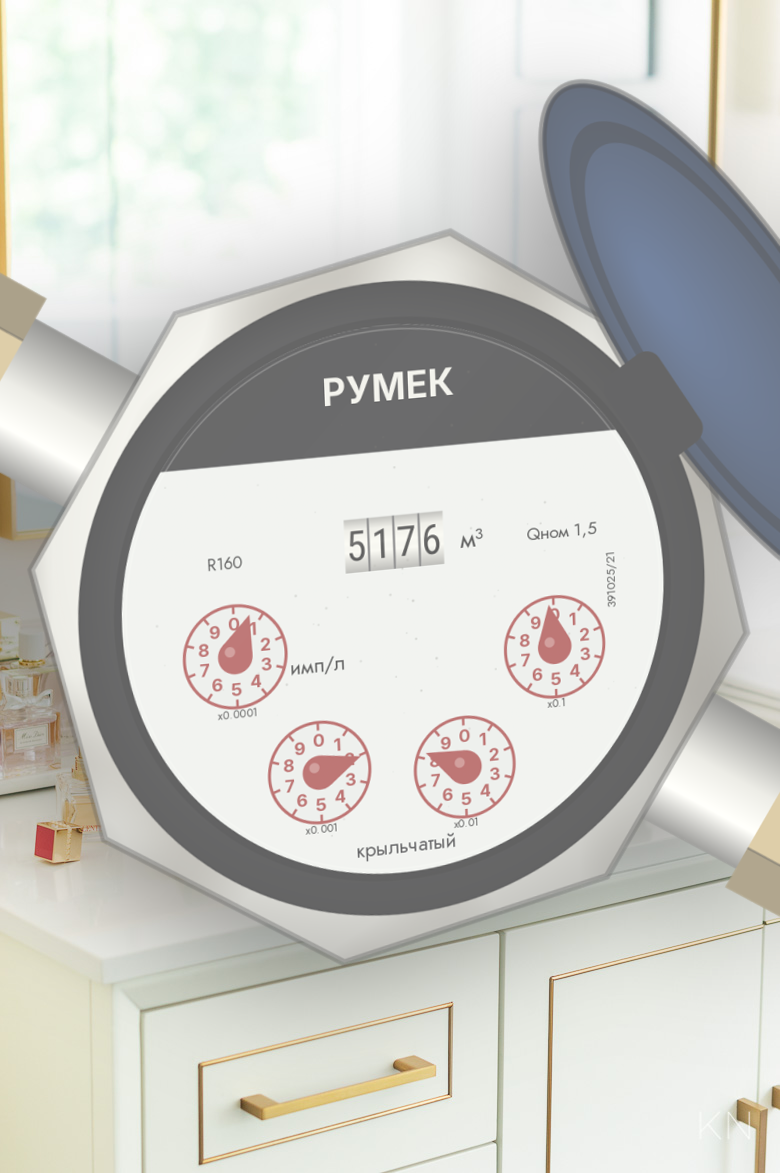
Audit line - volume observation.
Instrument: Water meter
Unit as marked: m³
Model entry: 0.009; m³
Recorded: 5175.9820; m³
